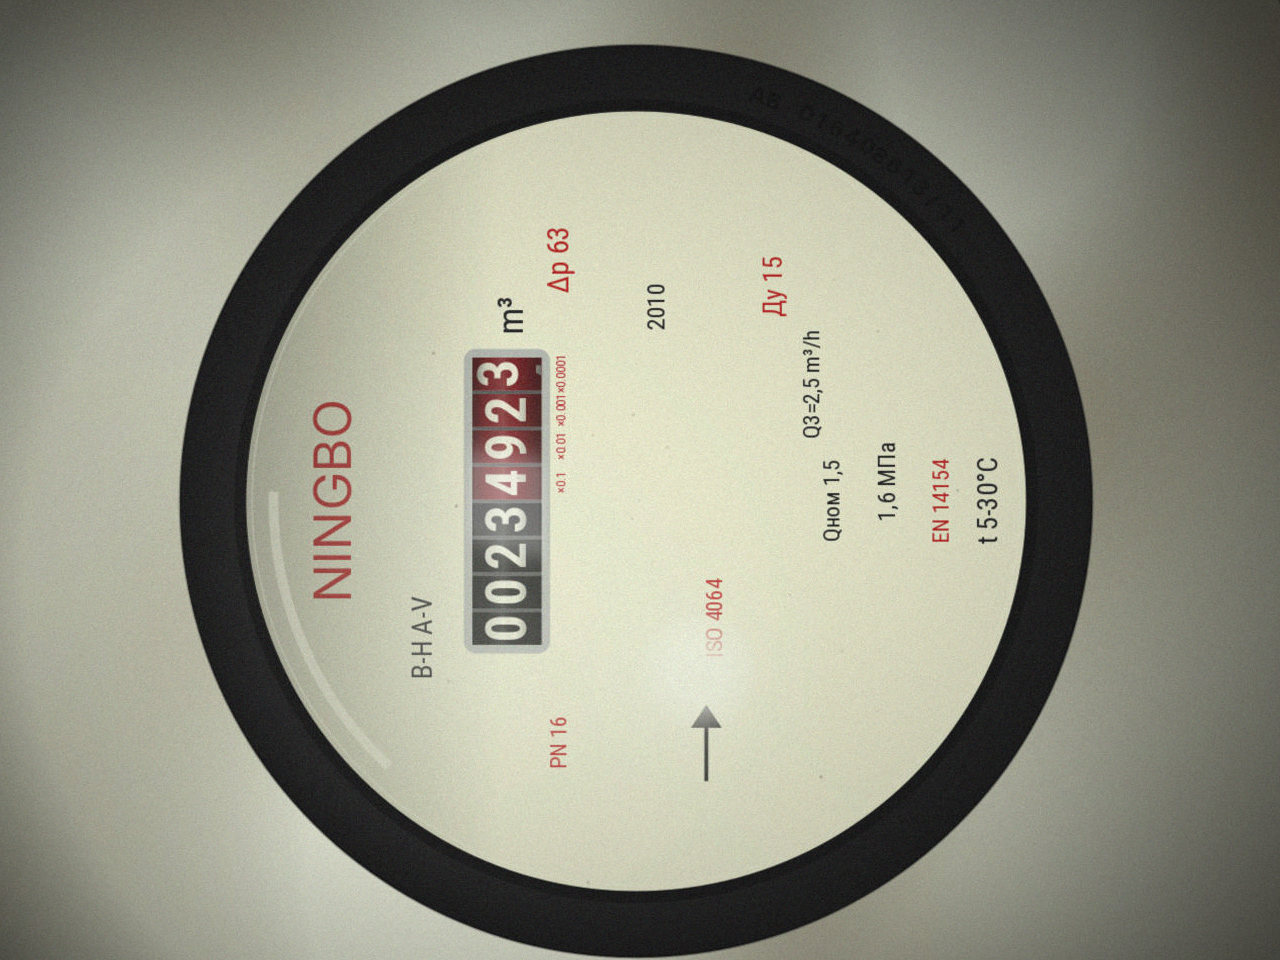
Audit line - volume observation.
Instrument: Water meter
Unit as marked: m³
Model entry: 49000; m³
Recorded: 23.4923; m³
